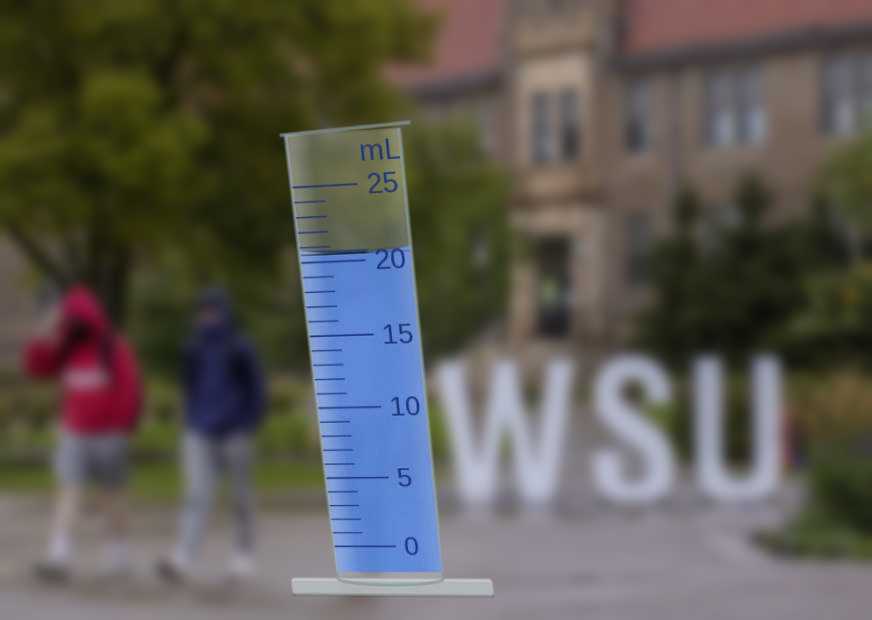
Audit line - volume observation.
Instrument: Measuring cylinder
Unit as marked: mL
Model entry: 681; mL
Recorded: 20.5; mL
